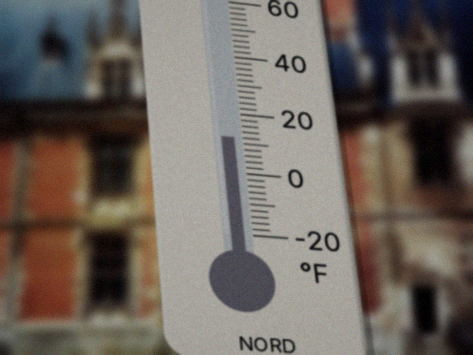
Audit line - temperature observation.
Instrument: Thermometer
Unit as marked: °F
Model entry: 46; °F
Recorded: 12; °F
